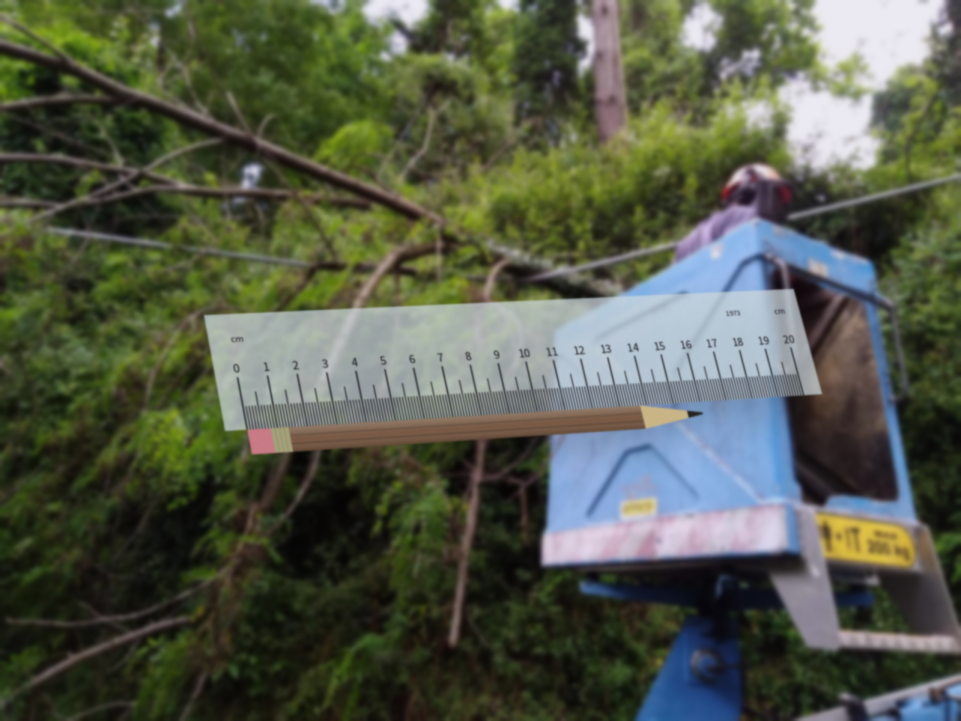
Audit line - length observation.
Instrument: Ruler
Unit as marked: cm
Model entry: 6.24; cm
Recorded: 16; cm
